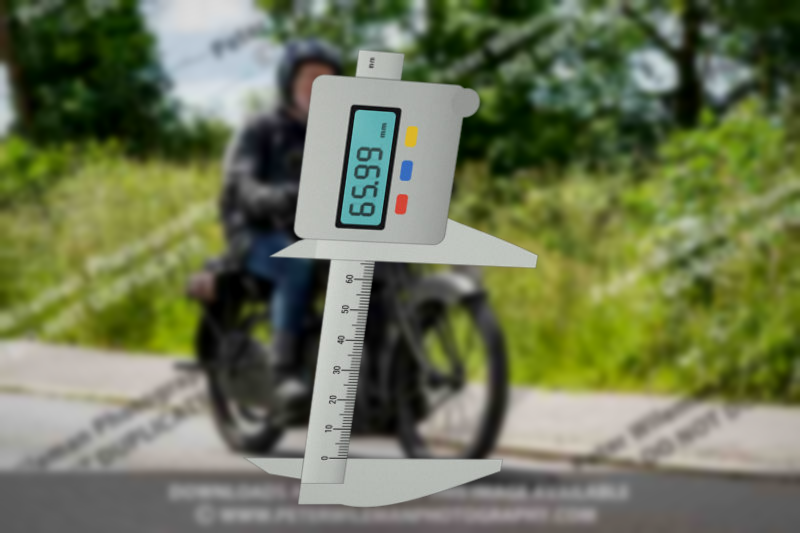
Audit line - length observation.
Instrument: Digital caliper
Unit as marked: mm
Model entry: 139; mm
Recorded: 65.99; mm
